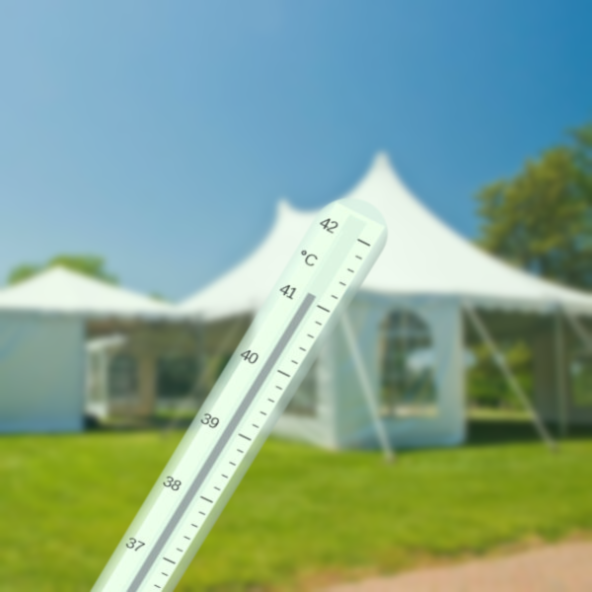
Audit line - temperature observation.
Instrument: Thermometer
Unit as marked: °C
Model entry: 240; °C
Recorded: 41.1; °C
